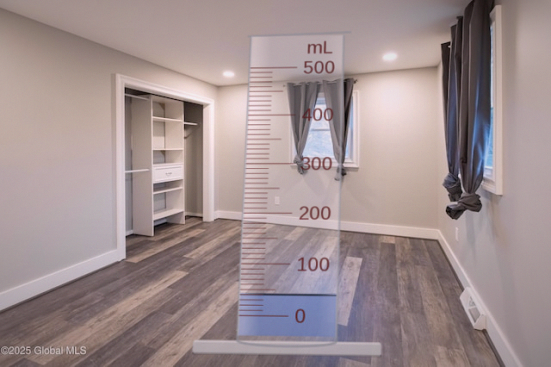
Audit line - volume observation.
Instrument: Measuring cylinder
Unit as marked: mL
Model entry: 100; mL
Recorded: 40; mL
